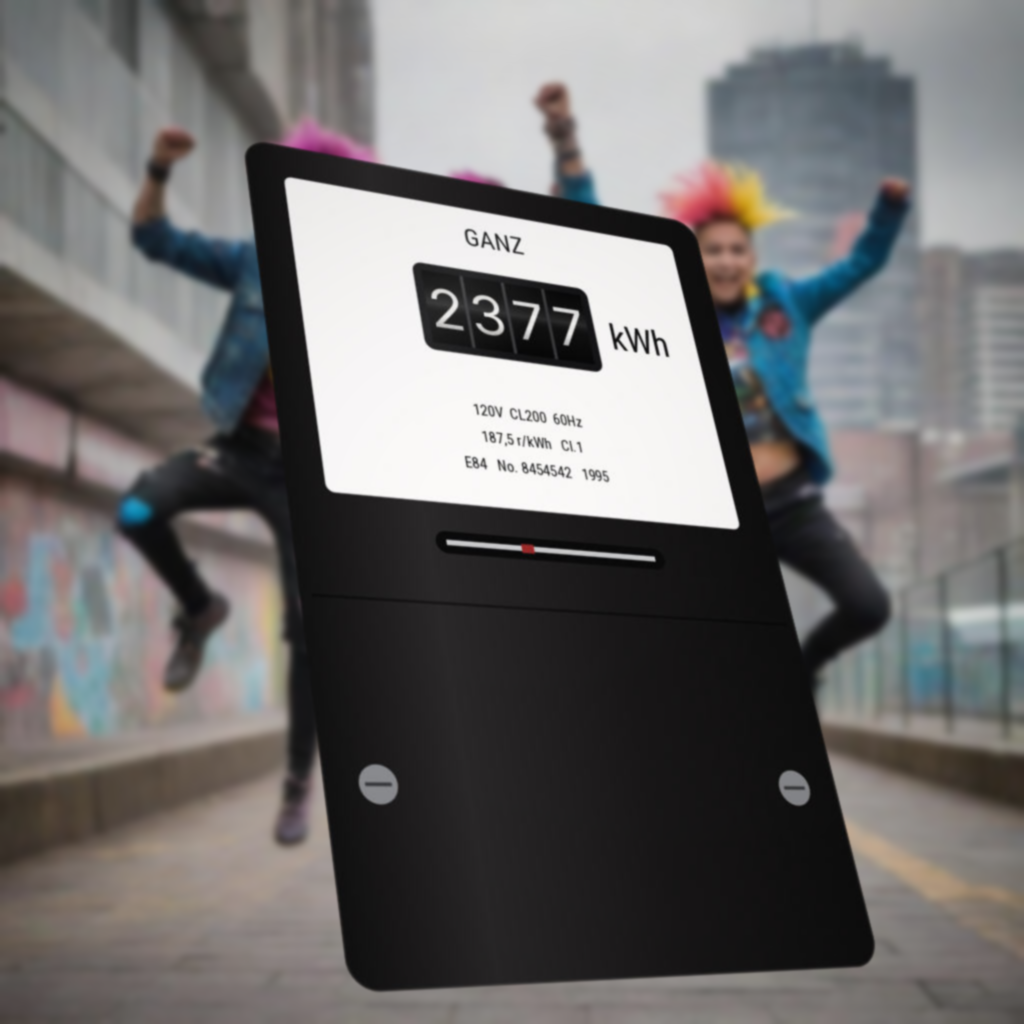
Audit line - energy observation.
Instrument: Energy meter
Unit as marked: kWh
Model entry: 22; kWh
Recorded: 2377; kWh
